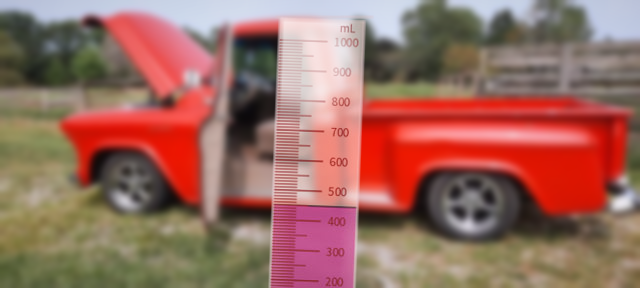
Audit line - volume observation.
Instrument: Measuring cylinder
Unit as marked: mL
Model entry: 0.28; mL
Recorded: 450; mL
